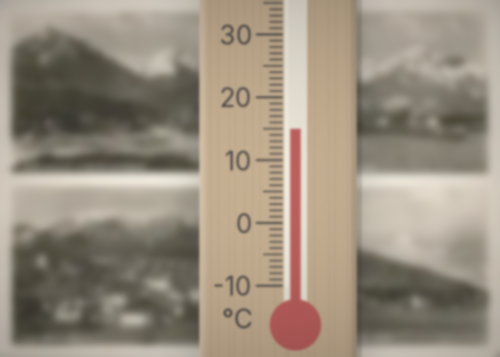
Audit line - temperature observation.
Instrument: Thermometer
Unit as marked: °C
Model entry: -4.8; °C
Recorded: 15; °C
